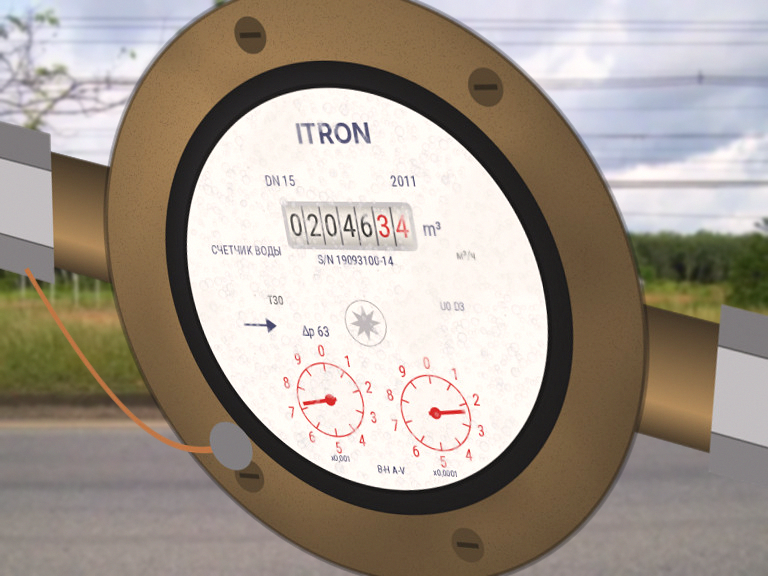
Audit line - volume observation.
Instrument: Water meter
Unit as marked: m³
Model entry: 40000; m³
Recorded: 2046.3472; m³
